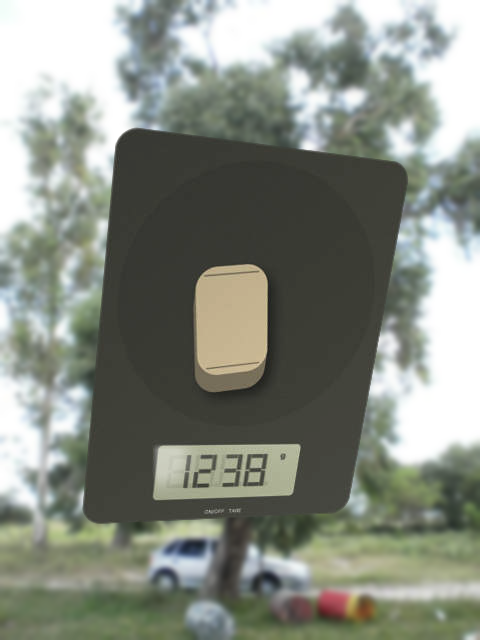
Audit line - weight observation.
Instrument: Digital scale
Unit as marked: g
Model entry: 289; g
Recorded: 1238; g
